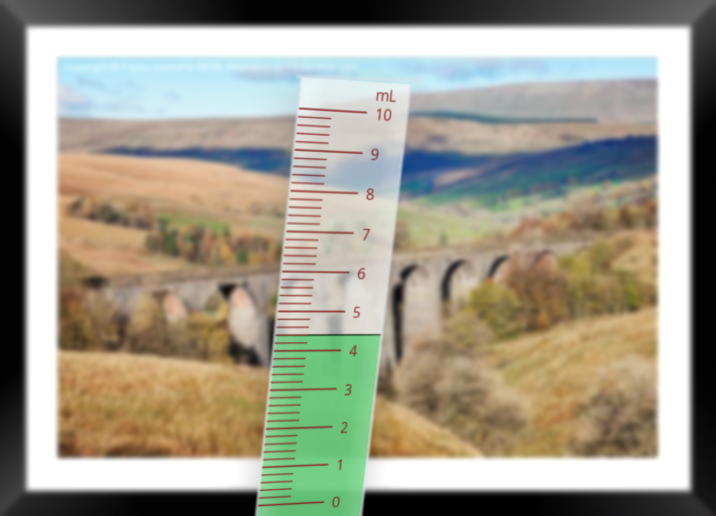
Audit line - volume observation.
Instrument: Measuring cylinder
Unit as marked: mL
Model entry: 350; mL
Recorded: 4.4; mL
